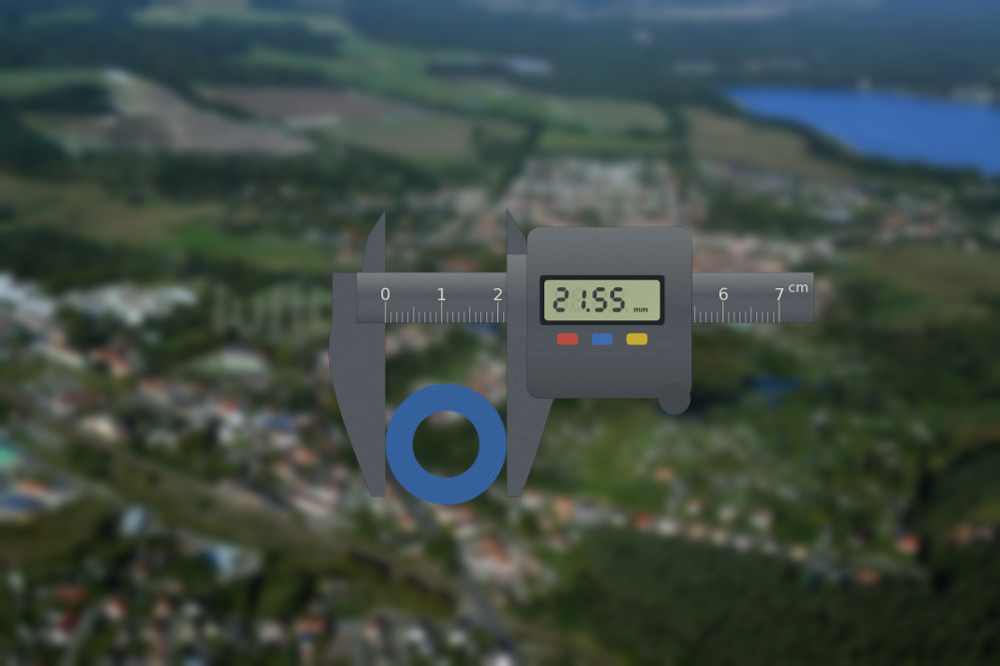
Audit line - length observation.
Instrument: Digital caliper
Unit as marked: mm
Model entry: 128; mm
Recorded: 21.55; mm
